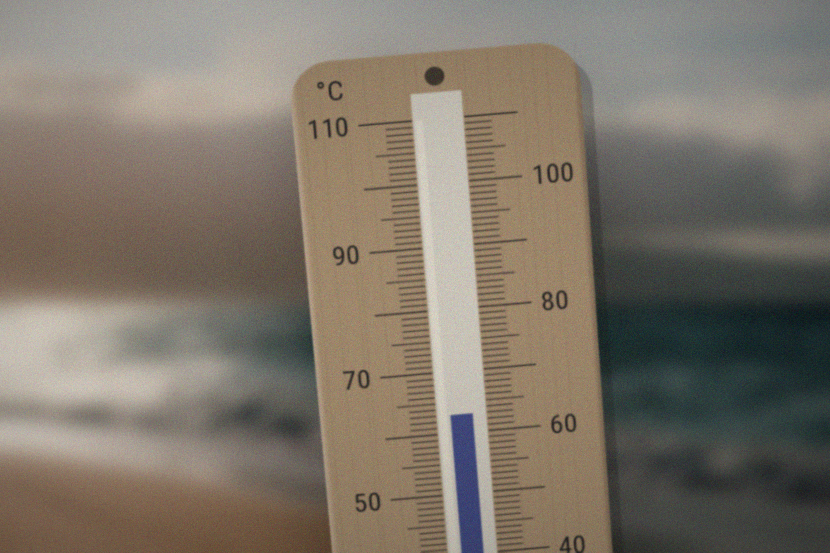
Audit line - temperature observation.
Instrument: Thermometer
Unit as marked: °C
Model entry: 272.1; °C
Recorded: 63; °C
